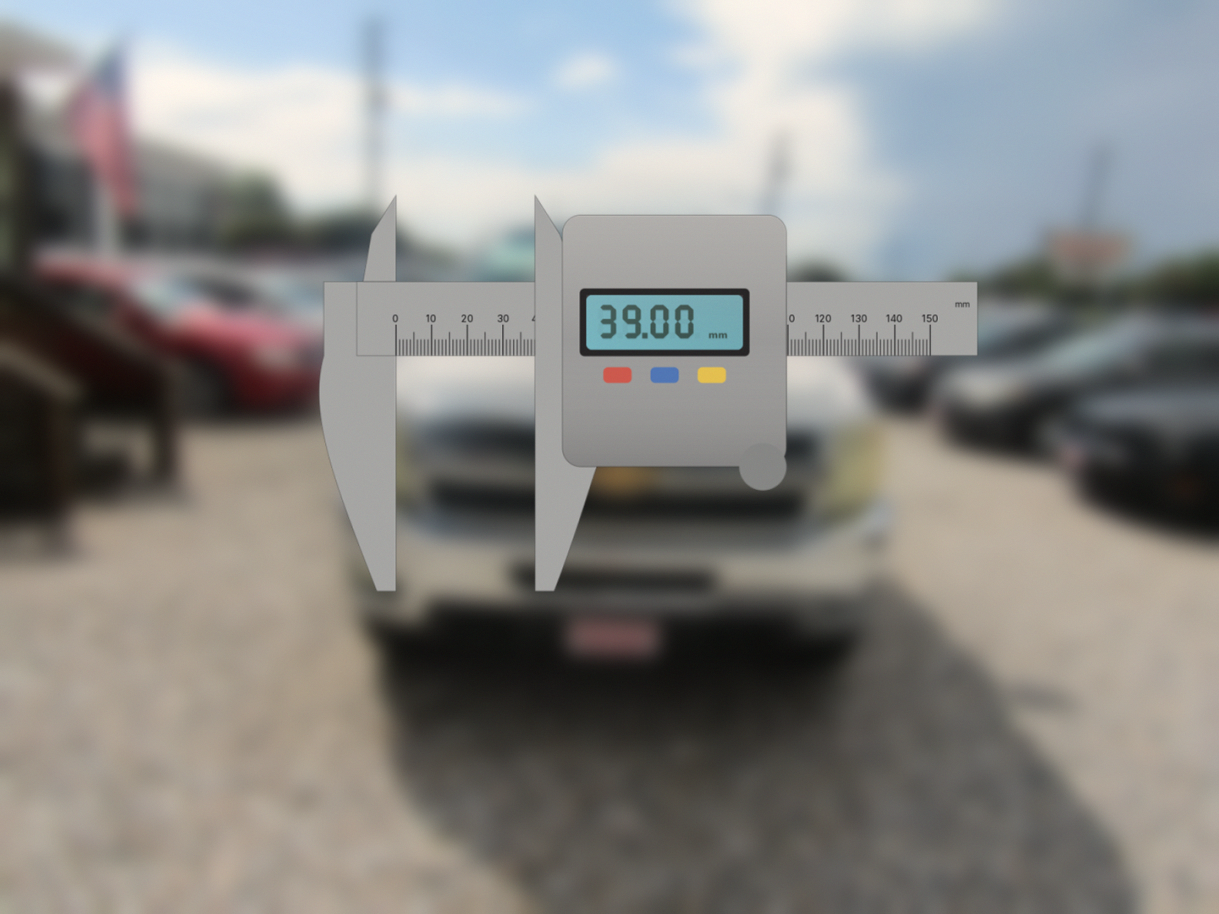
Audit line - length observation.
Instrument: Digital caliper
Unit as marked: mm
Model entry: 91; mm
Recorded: 39.00; mm
